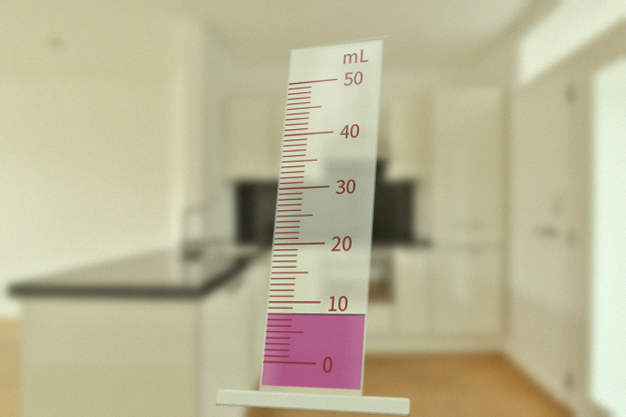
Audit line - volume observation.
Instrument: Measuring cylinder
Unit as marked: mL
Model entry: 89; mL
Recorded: 8; mL
